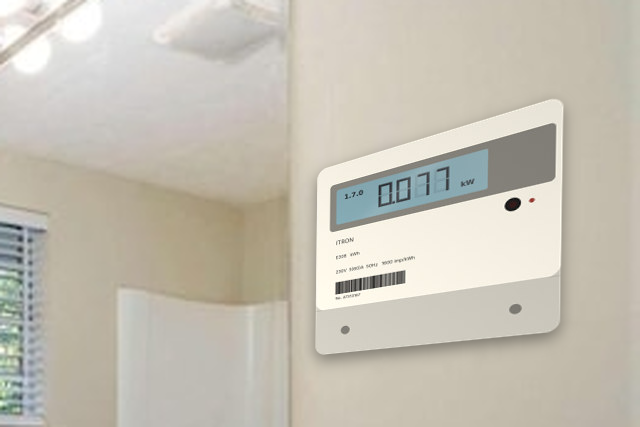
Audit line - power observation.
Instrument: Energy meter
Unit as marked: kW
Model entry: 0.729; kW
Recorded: 0.077; kW
